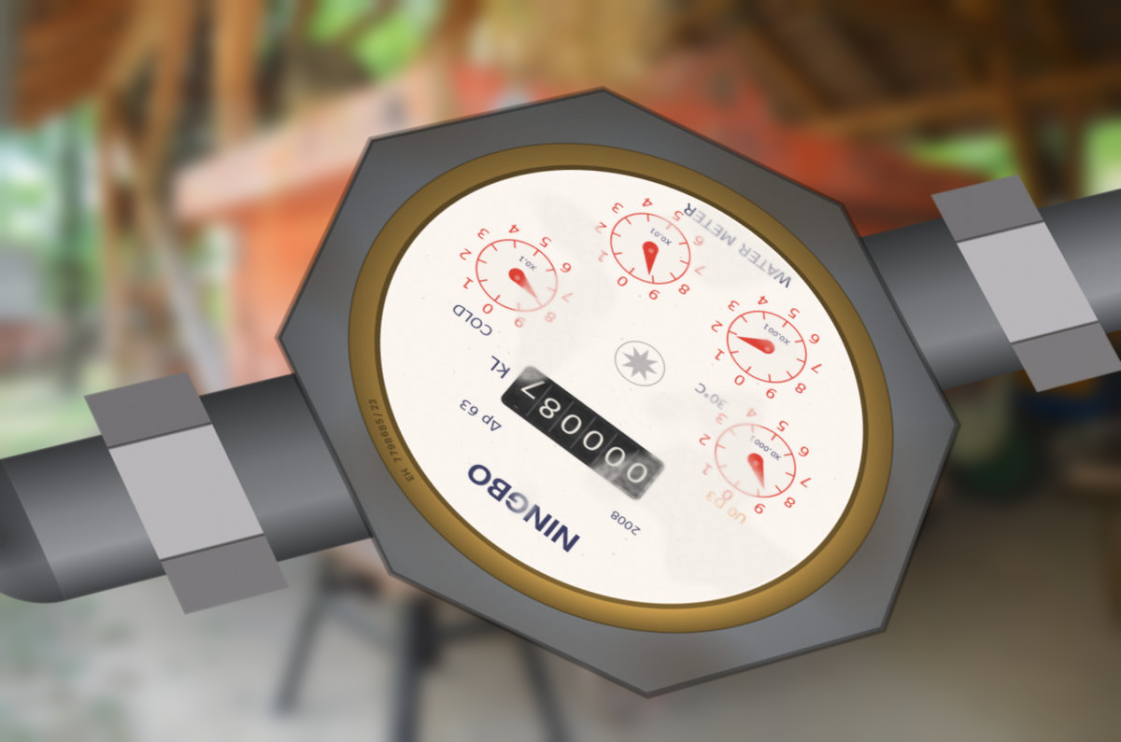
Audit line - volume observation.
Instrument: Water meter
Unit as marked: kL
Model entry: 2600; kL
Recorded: 86.7918; kL
